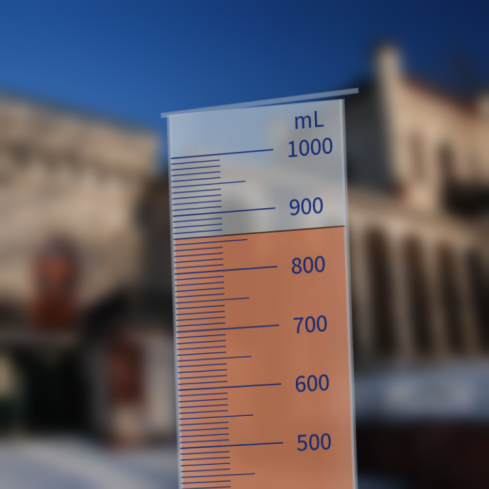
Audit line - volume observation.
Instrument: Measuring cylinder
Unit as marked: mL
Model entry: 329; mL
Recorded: 860; mL
